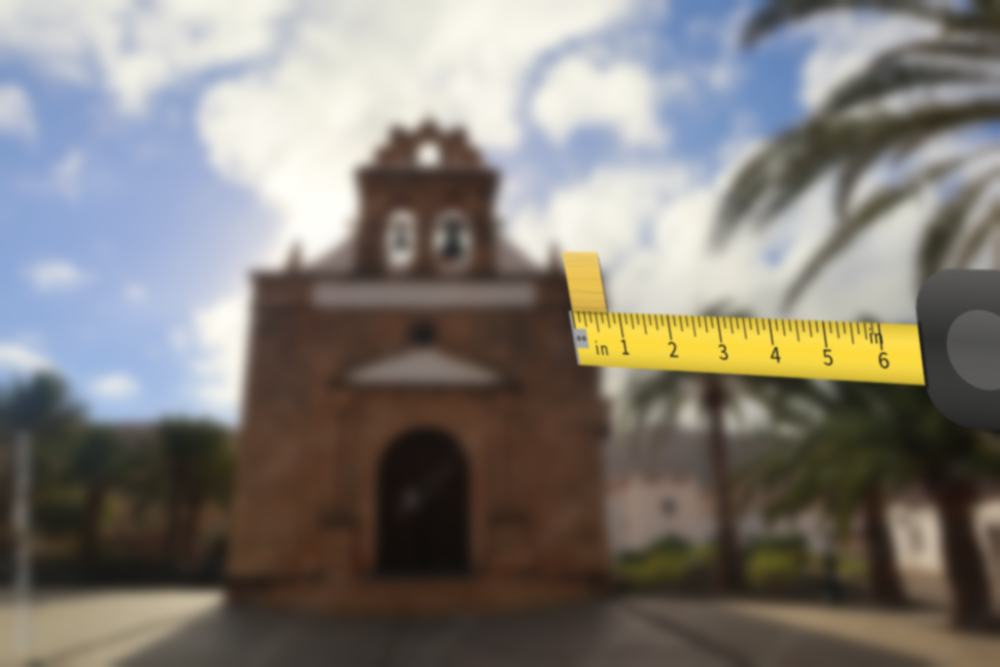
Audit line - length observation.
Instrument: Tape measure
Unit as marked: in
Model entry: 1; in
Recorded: 0.75; in
